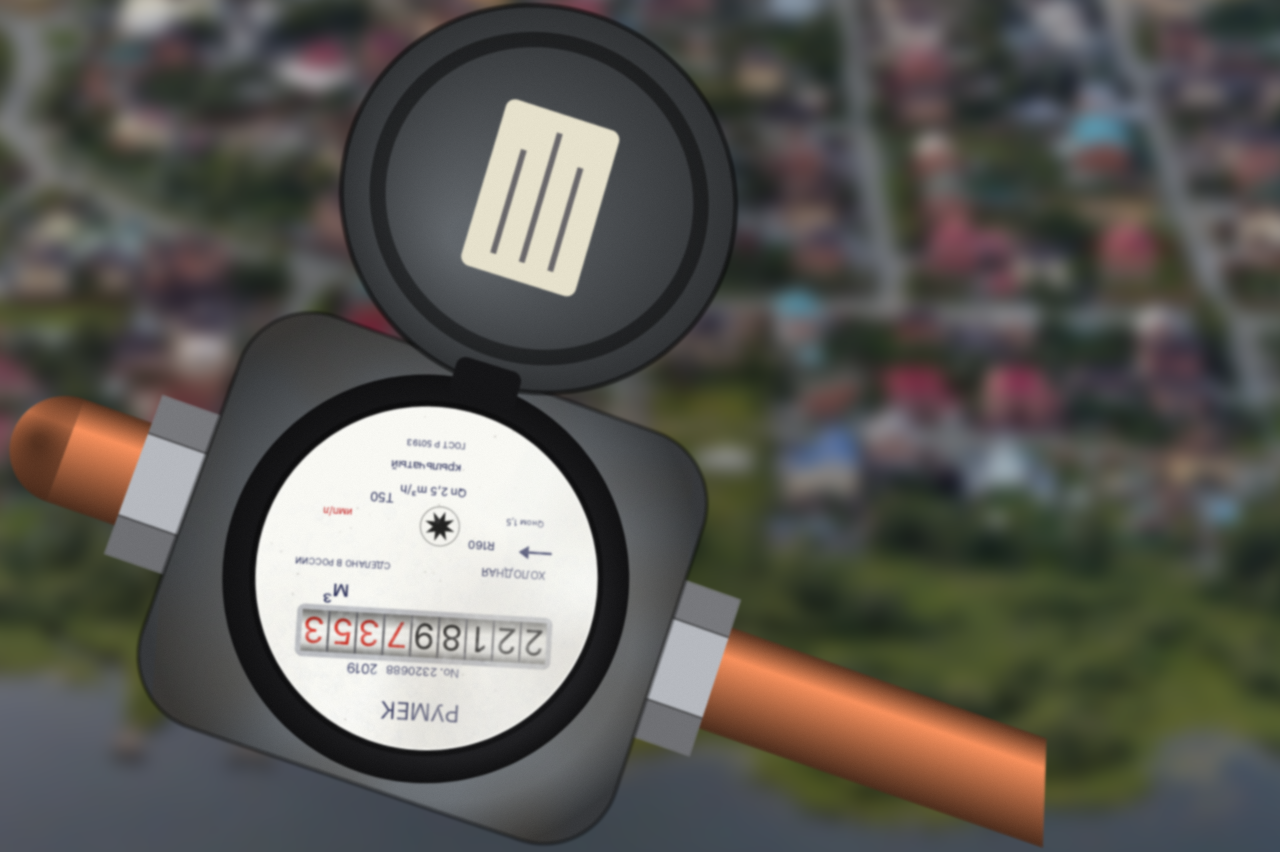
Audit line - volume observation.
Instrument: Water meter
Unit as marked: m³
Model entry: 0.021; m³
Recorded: 22189.7353; m³
